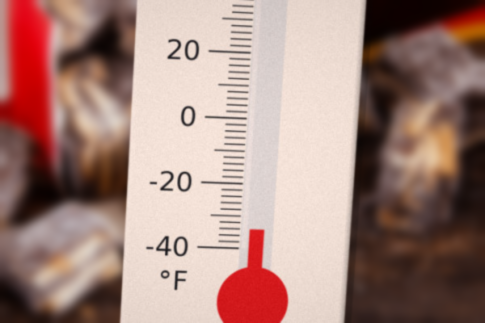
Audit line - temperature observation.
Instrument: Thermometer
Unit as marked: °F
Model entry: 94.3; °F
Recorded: -34; °F
